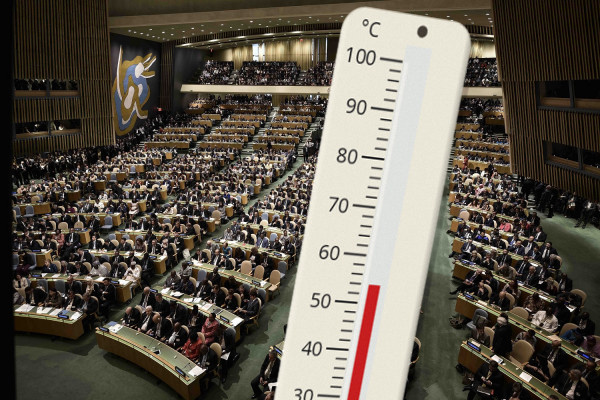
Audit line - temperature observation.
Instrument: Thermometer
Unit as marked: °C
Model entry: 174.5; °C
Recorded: 54; °C
